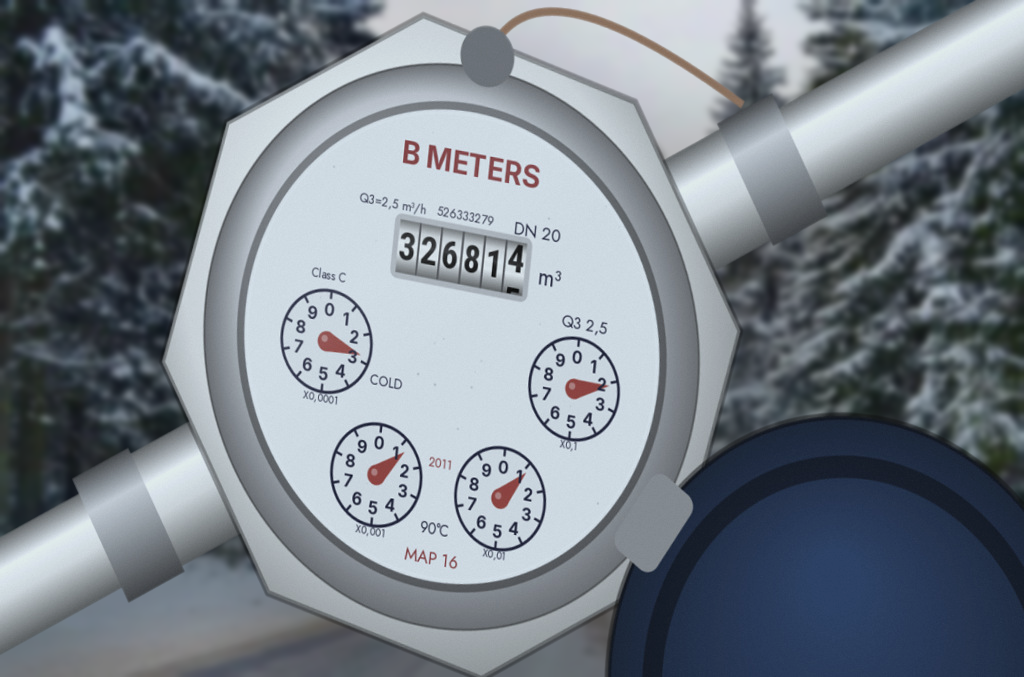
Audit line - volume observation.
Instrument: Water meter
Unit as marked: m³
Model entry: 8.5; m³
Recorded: 326814.2112; m³
